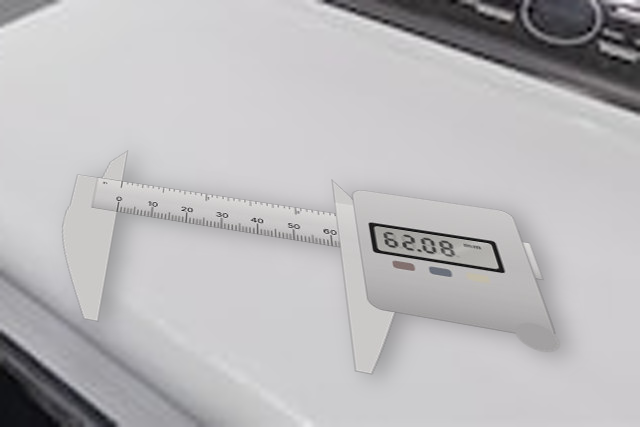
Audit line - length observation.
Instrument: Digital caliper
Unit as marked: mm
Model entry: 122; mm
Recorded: 62.08; mm
